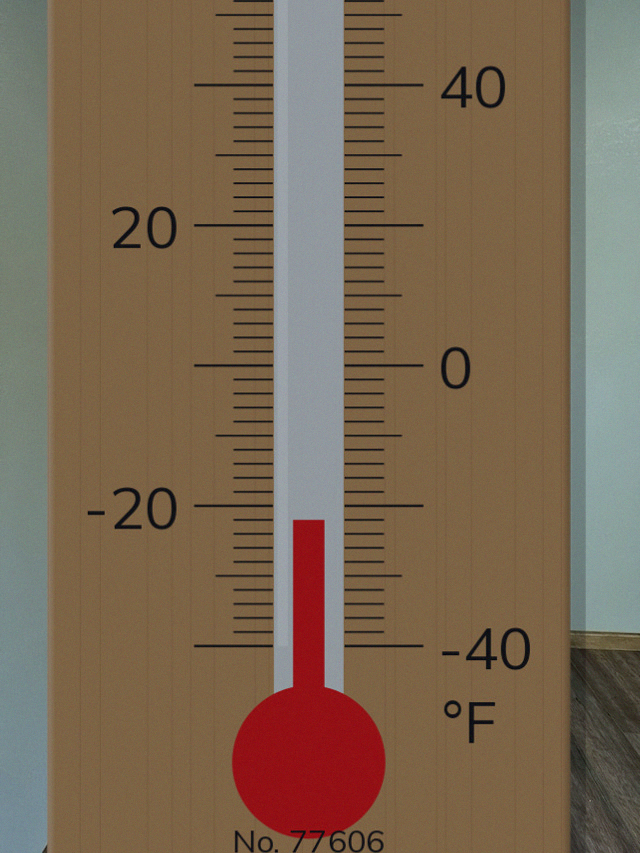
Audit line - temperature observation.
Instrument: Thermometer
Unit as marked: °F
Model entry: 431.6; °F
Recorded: -22; °F
